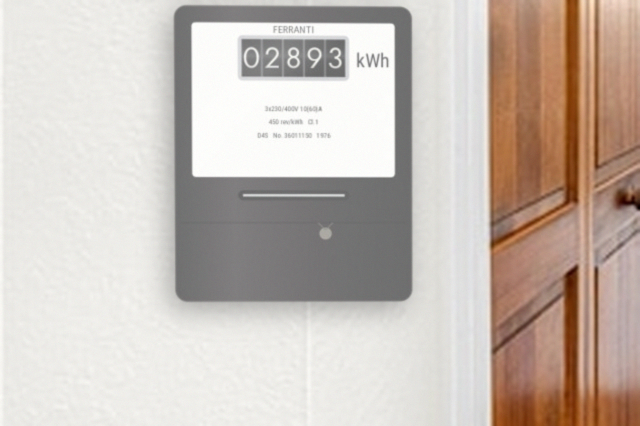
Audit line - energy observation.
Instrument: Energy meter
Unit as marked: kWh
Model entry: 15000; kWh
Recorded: 2893; kWh
